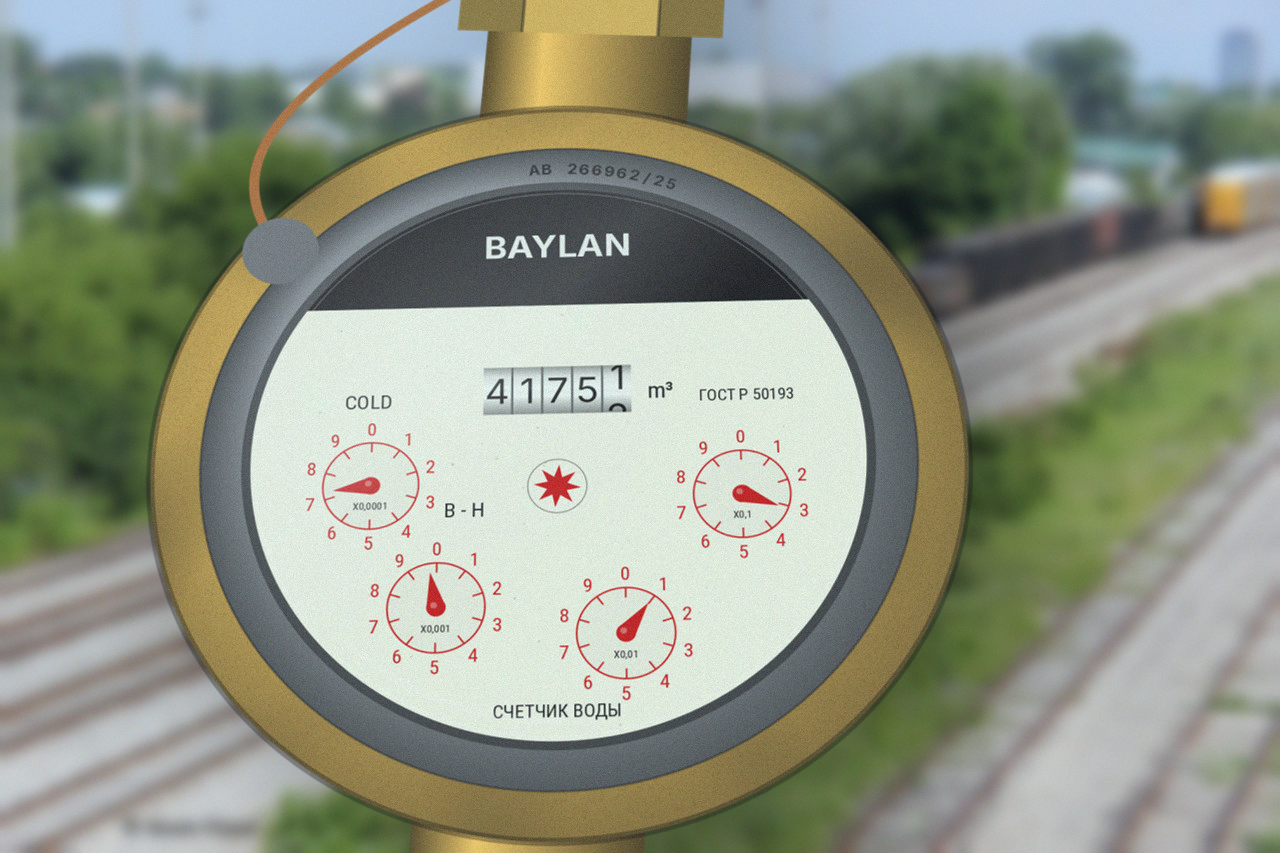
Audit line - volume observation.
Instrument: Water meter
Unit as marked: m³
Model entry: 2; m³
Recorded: 41751.3097; m³
